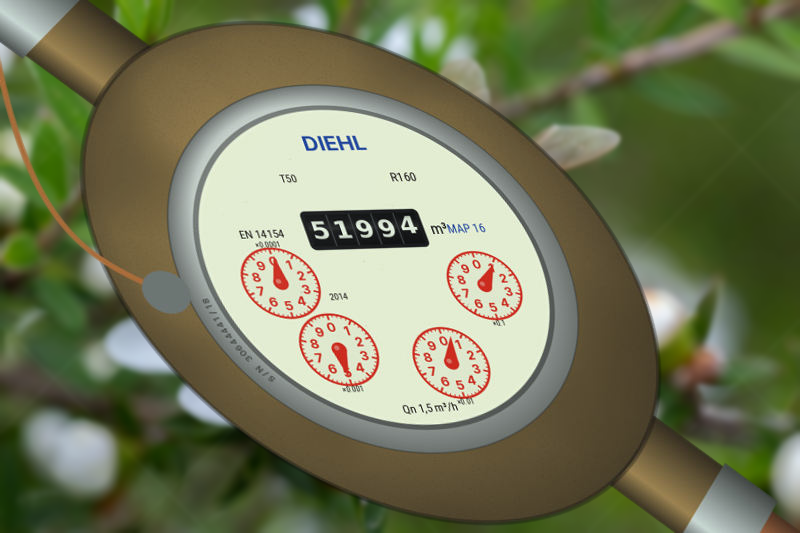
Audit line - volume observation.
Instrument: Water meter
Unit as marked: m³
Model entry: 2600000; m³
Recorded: 51994.1050; m³
